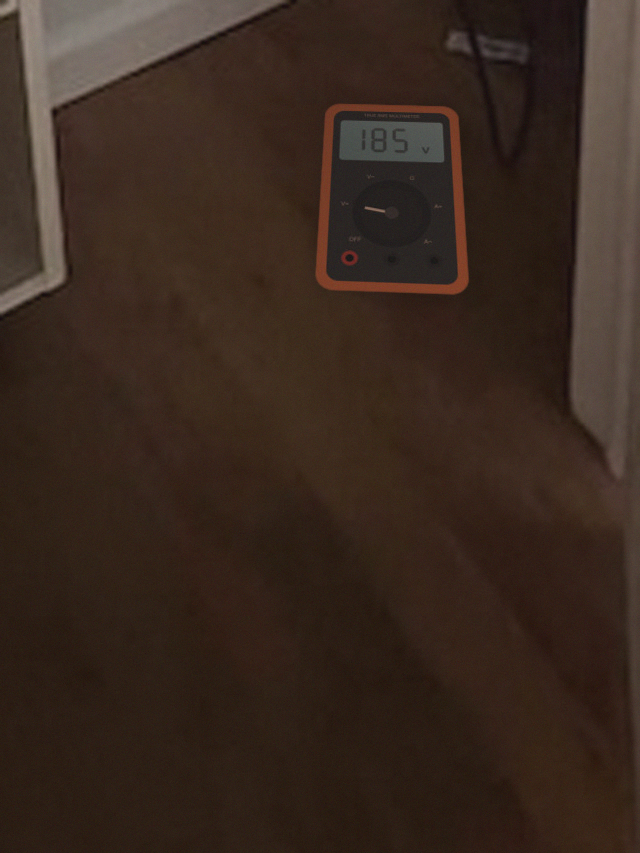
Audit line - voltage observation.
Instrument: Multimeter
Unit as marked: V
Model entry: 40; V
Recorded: 185; V
